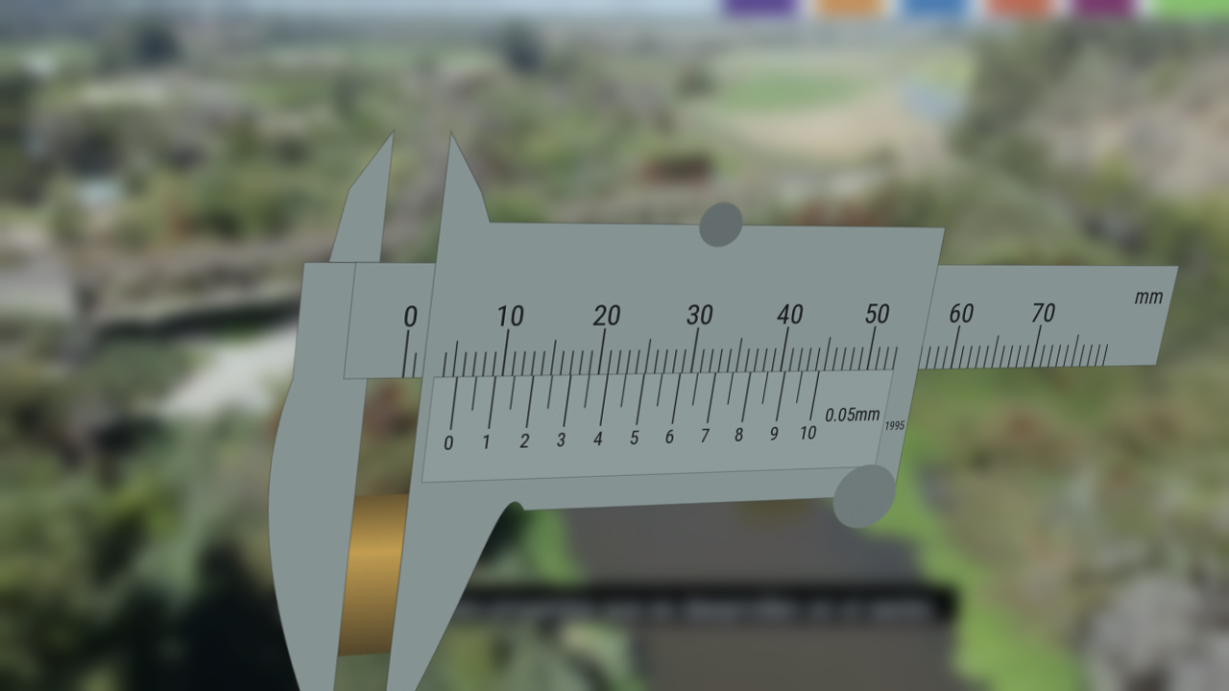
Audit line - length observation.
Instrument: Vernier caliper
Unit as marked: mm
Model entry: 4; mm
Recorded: 5.4; mm
